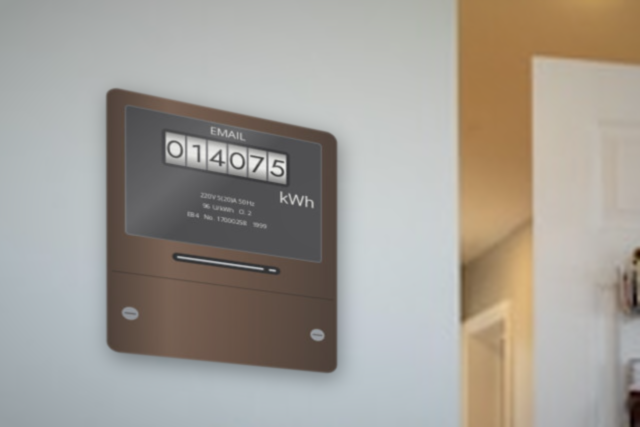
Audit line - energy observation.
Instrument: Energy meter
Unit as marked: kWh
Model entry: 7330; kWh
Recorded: 14075; kWh
